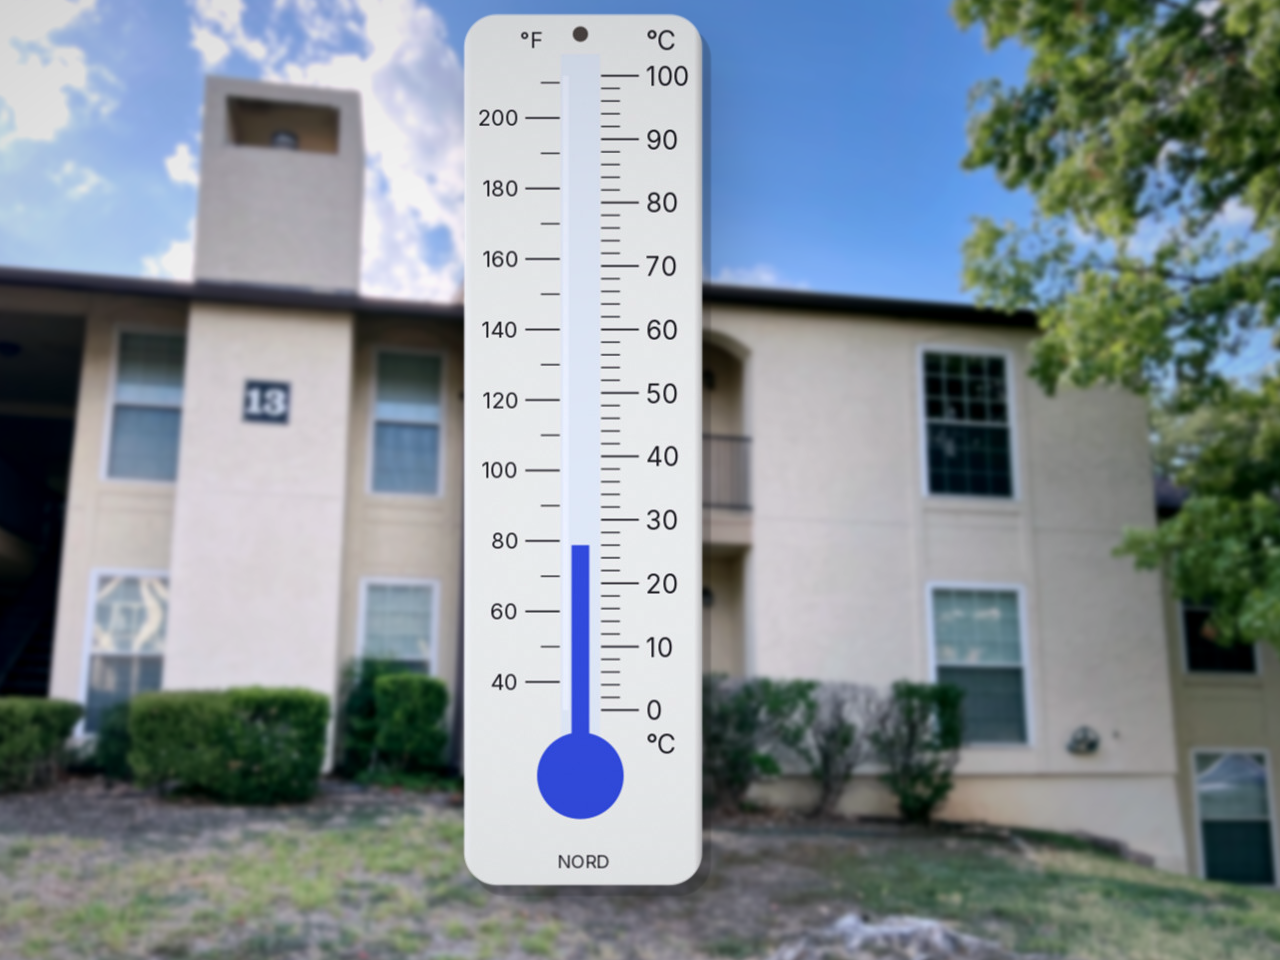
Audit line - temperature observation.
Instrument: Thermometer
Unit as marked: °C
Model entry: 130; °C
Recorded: 26; °C
